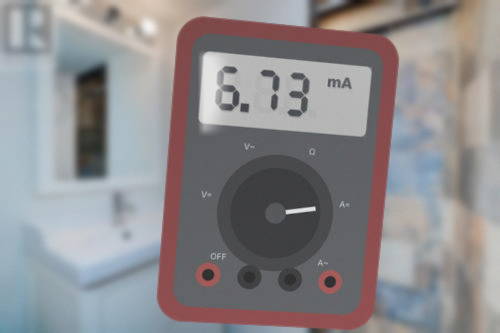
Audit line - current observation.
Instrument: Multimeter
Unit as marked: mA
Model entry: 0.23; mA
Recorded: 6.73; mA
